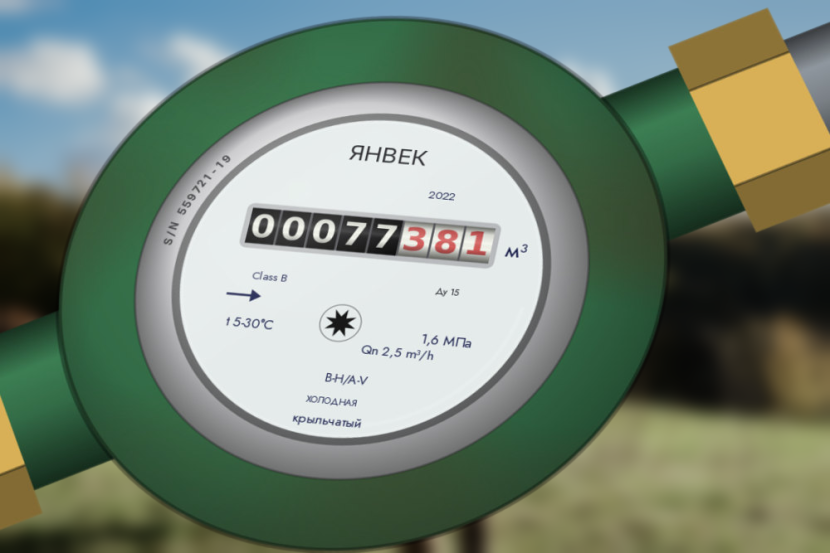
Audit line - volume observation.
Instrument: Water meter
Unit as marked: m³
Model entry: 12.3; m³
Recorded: 77.381; m³
